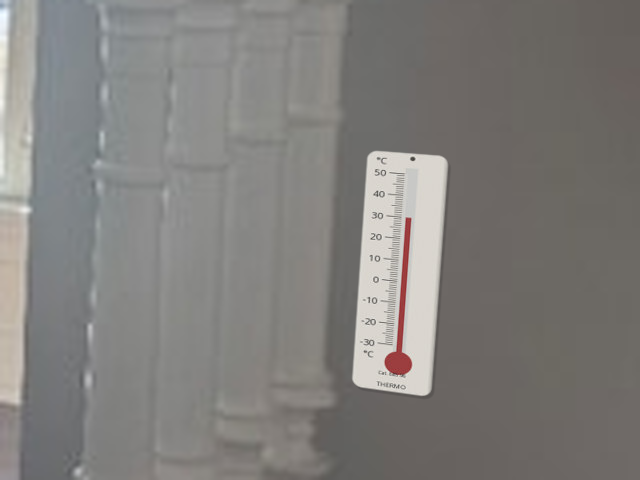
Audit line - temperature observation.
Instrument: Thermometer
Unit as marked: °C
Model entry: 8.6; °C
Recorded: 30; °C
